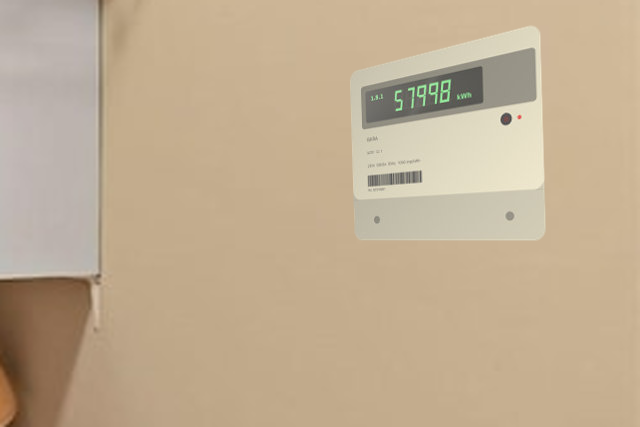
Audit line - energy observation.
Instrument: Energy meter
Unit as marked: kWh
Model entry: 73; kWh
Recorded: 57998; kWh
